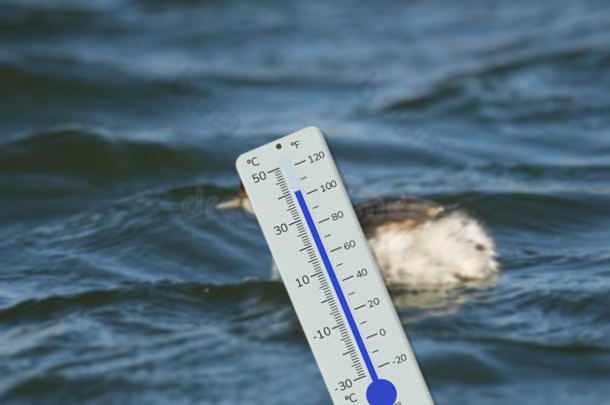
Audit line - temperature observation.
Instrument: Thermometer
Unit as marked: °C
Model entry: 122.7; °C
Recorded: 40; °C
